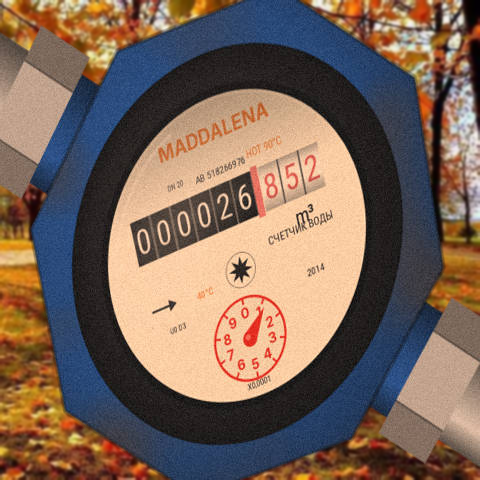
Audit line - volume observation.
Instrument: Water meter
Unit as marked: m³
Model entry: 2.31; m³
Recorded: 26.8521; m³
